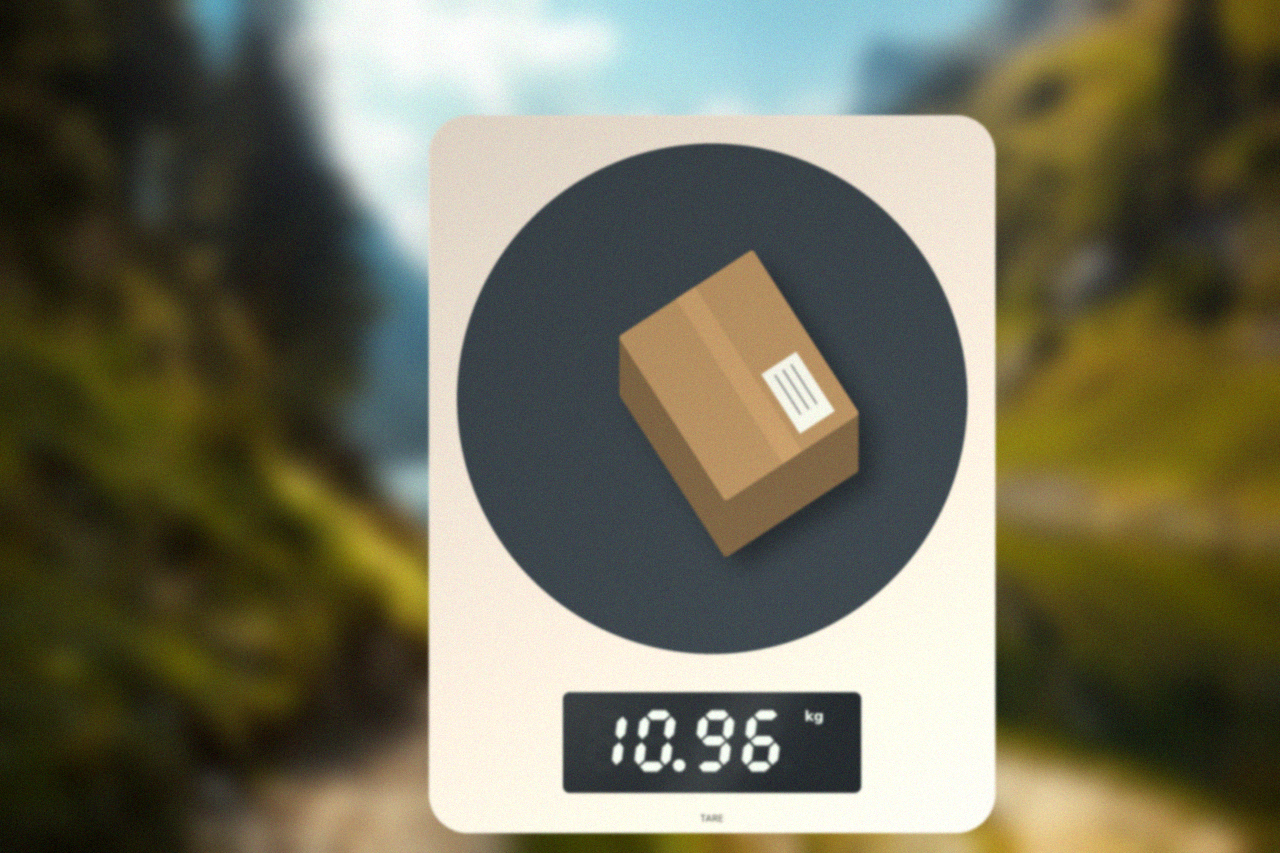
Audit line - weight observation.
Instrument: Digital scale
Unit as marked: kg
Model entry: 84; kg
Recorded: 10.96; kg
